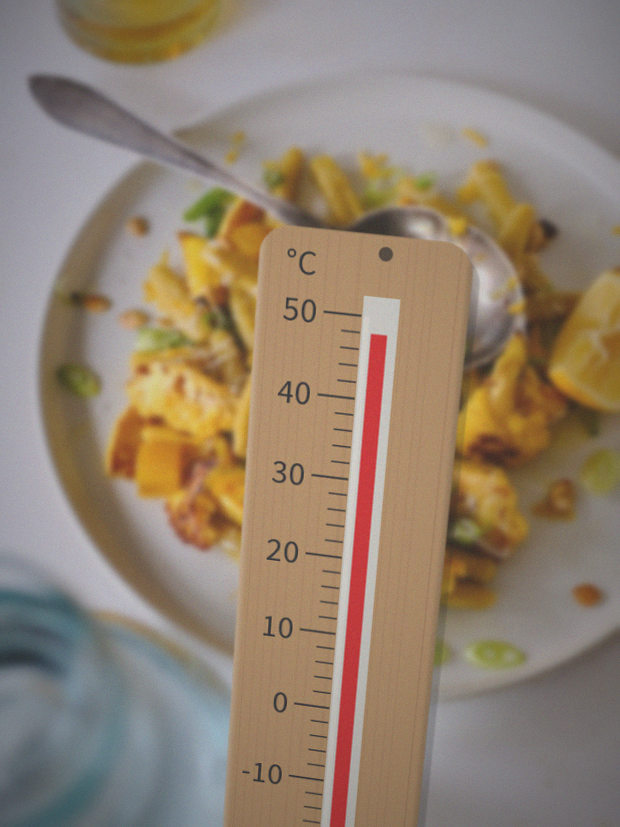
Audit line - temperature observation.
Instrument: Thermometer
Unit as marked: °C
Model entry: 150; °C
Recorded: 48; °C
